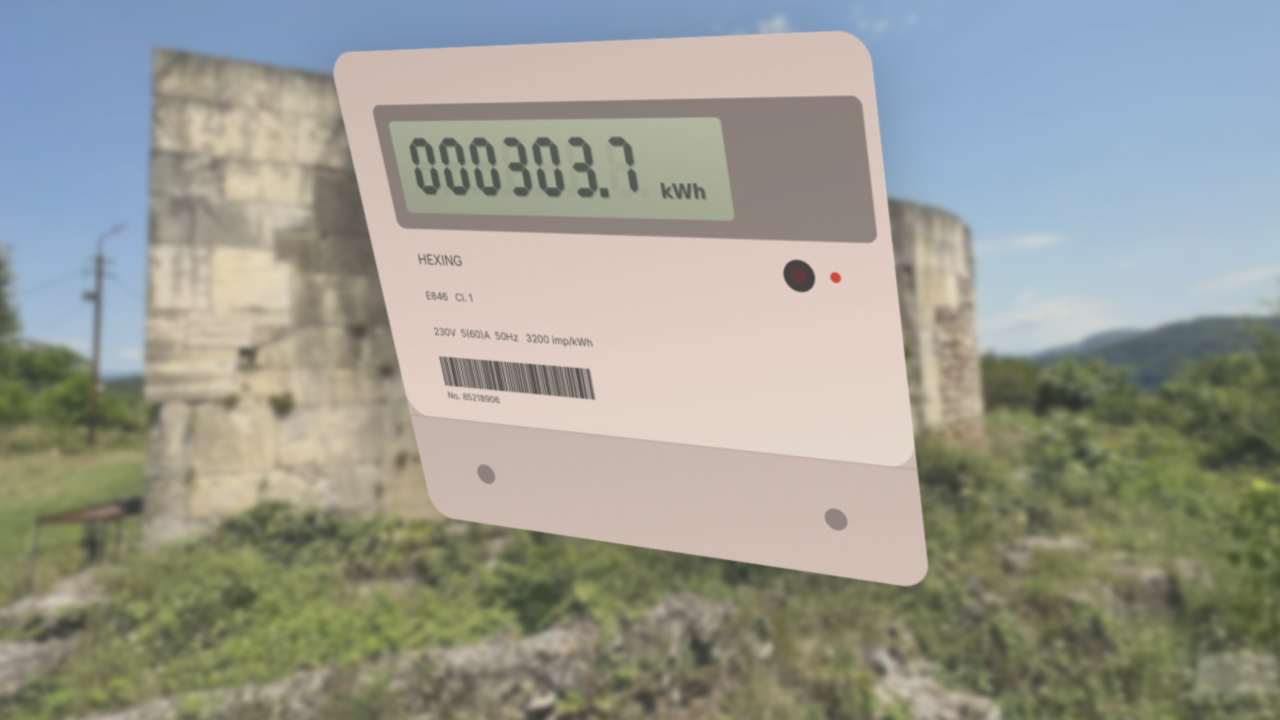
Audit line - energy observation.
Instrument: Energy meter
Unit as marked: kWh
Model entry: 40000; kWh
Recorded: 303.7; kWh
